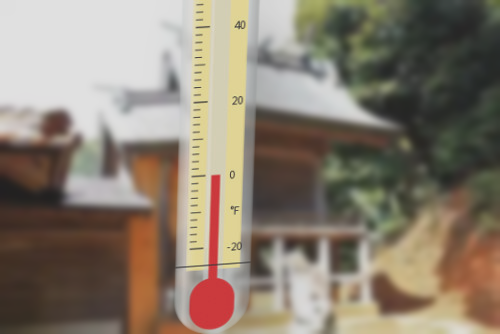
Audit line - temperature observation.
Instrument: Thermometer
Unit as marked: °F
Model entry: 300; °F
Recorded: 0; °F
